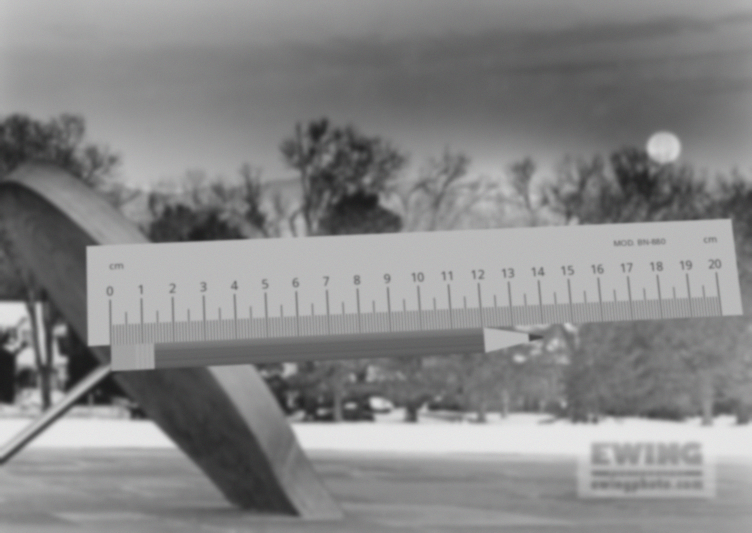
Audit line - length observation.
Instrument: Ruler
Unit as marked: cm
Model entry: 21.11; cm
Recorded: 14; cm
